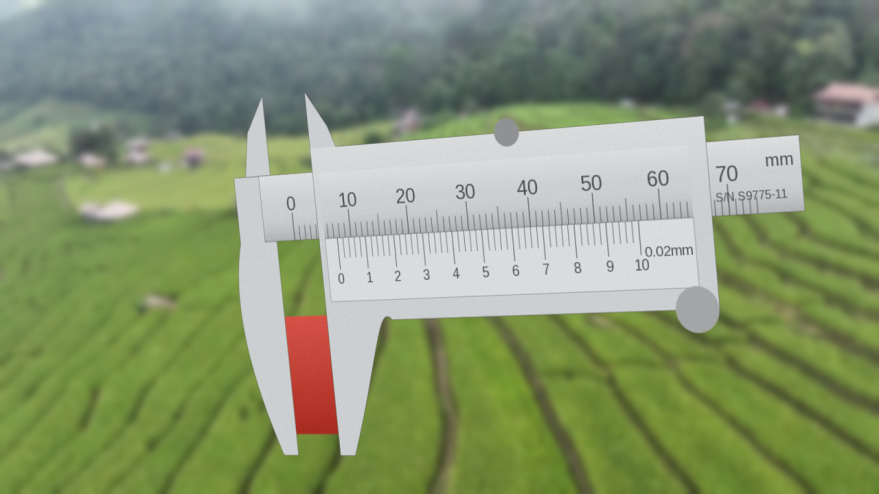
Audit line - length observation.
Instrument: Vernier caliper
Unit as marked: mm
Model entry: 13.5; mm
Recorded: 7.6; mm
